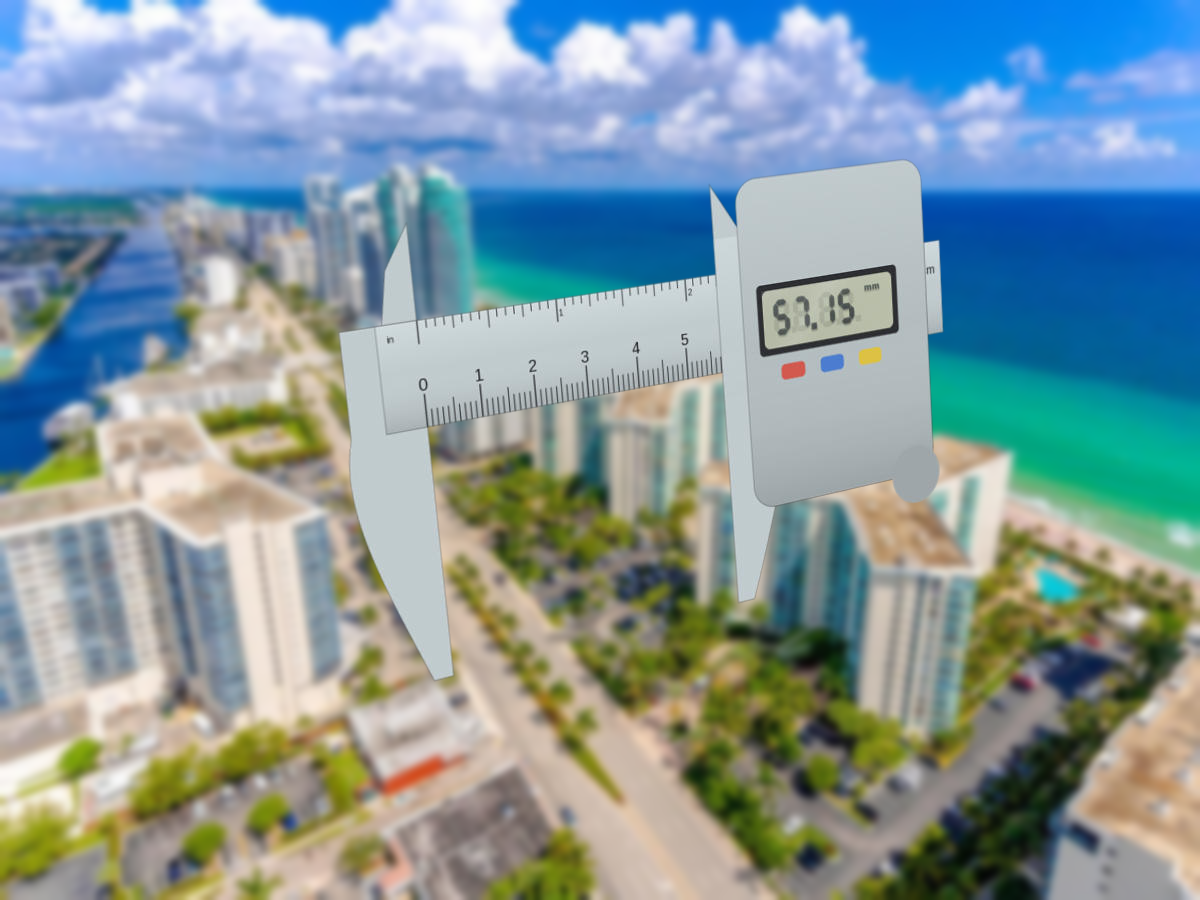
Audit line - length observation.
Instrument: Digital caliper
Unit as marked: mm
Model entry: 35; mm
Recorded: 57.15; mm
